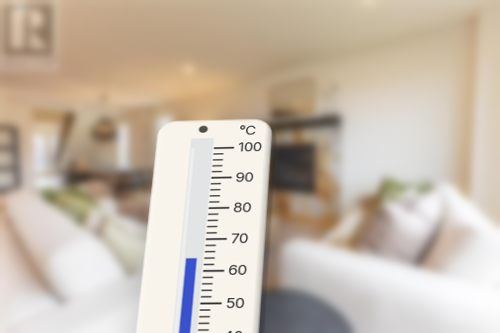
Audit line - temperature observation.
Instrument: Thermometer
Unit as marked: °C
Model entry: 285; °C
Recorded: 64; °C
